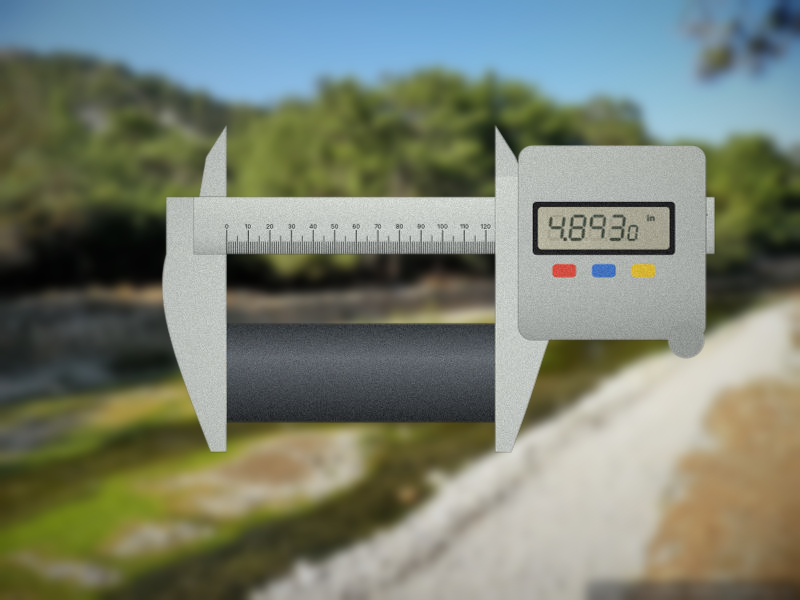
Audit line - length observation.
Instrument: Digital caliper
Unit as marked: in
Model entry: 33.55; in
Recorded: 4.8930; in
